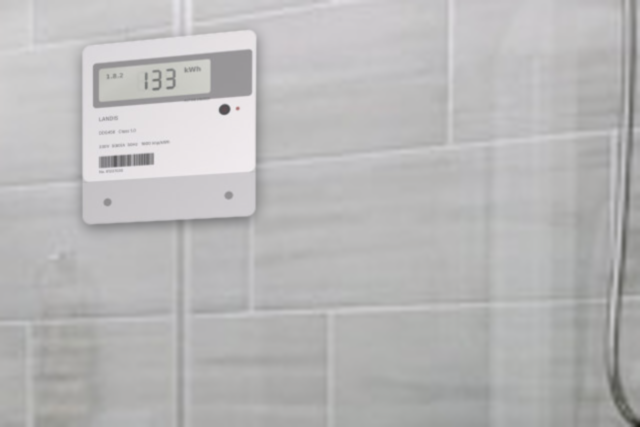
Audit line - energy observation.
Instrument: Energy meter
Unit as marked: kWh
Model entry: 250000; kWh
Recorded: 133; kWh
